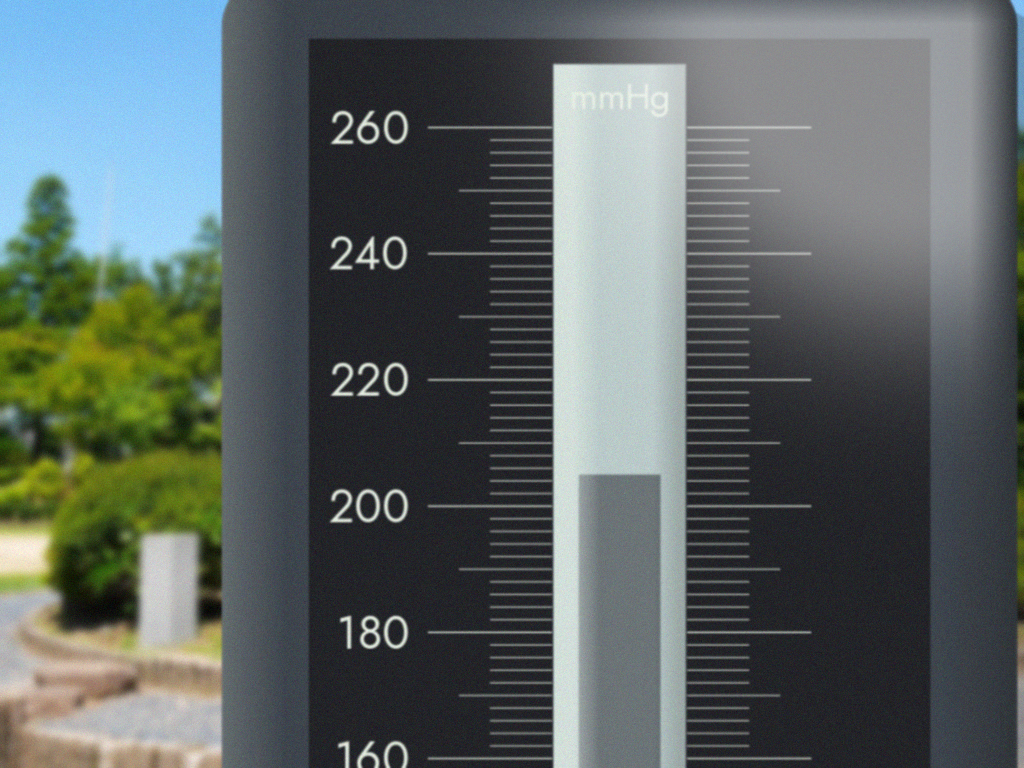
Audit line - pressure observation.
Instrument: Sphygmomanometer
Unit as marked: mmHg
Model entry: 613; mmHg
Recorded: 205; mmHg
